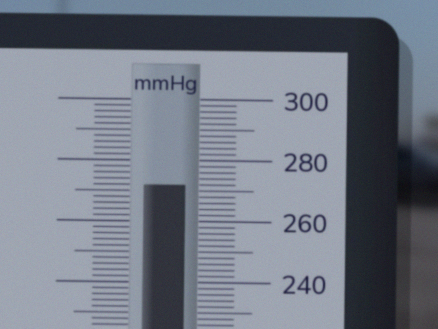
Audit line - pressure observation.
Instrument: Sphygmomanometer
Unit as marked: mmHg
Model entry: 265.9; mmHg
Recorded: 272; mmHg
